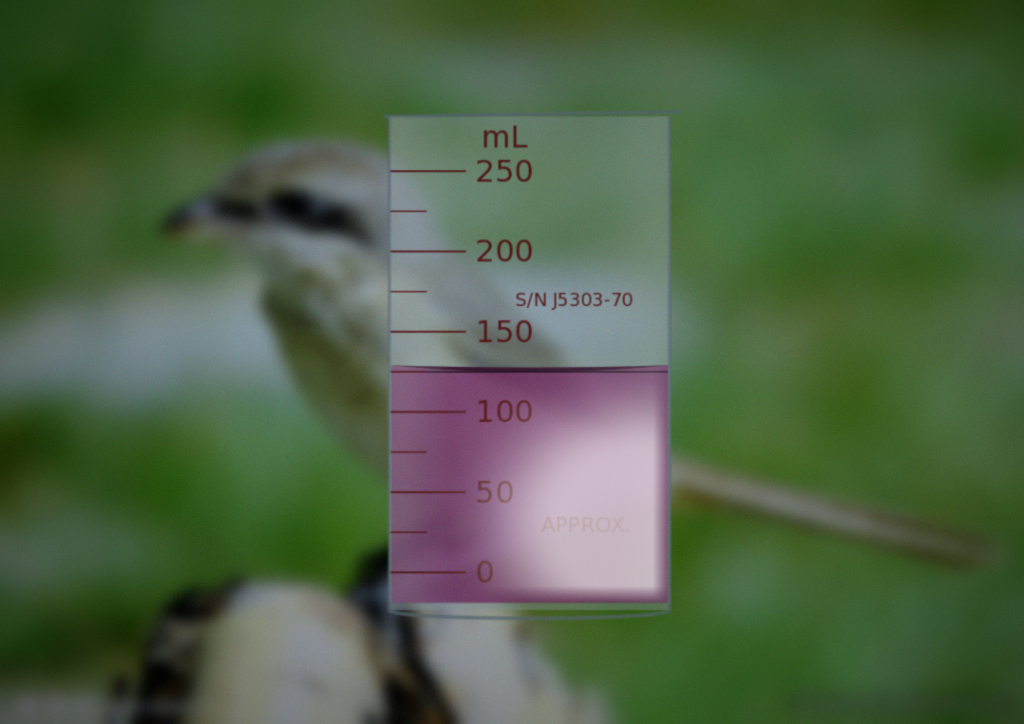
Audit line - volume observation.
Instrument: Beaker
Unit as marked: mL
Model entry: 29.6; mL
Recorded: 125; mL
